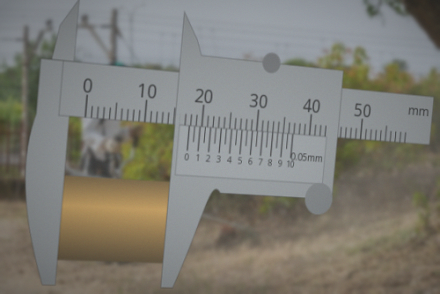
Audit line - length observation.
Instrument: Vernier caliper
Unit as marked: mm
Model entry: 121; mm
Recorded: 17.8; mm
